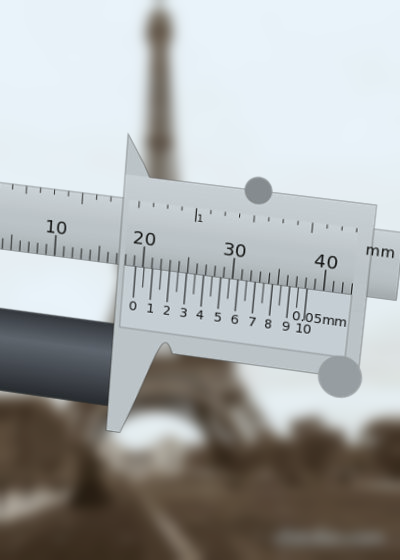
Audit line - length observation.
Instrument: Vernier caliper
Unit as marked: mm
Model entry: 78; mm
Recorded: 19.2; mm
